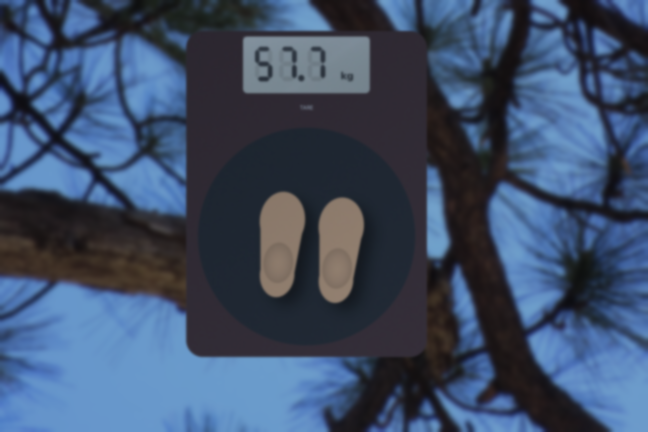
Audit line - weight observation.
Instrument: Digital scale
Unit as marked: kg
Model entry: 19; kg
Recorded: 57.7; kg
